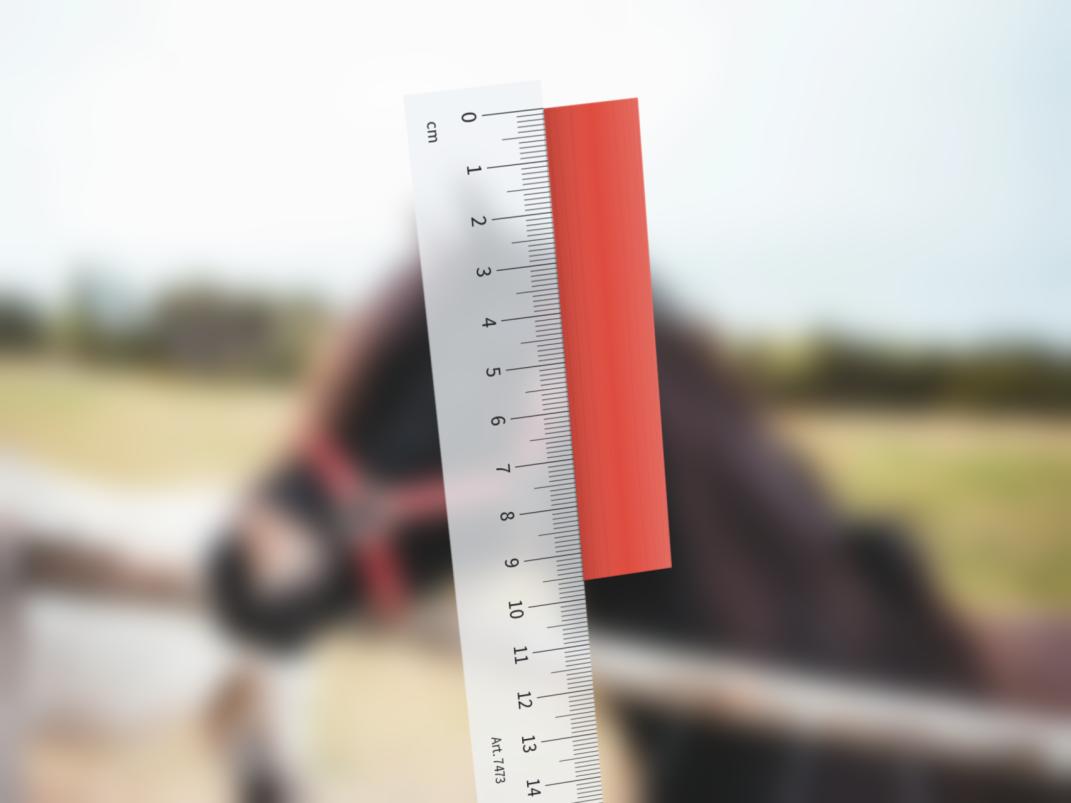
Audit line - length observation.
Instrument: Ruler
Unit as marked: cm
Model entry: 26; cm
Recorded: 9.6; cm
